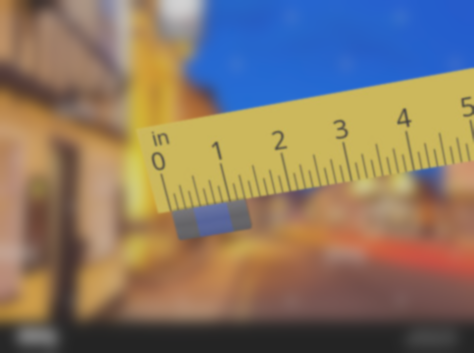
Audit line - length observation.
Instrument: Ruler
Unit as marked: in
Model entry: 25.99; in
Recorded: 1.25; in
